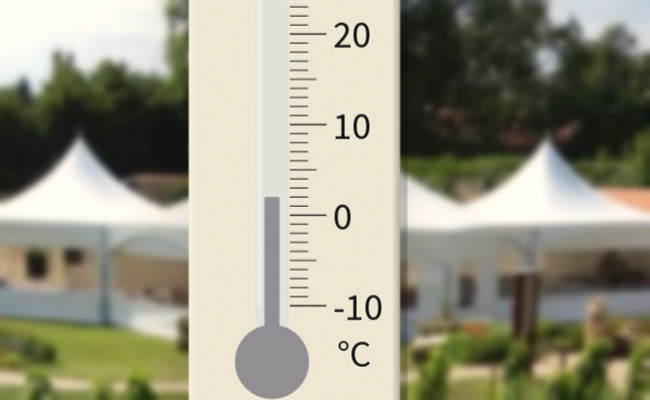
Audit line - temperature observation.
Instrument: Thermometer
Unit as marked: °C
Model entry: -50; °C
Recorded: 2; °C
